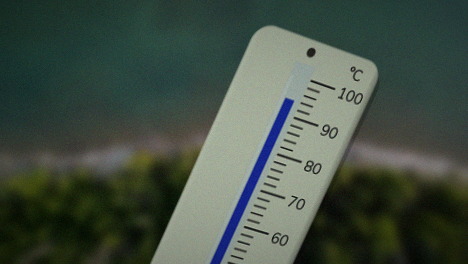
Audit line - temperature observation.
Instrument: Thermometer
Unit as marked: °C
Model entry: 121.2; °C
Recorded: 94; °C
